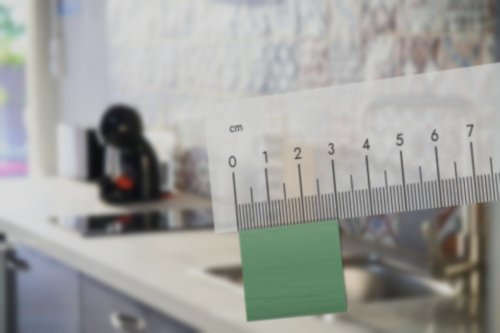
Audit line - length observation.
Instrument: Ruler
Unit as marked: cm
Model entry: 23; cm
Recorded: 3; cm
